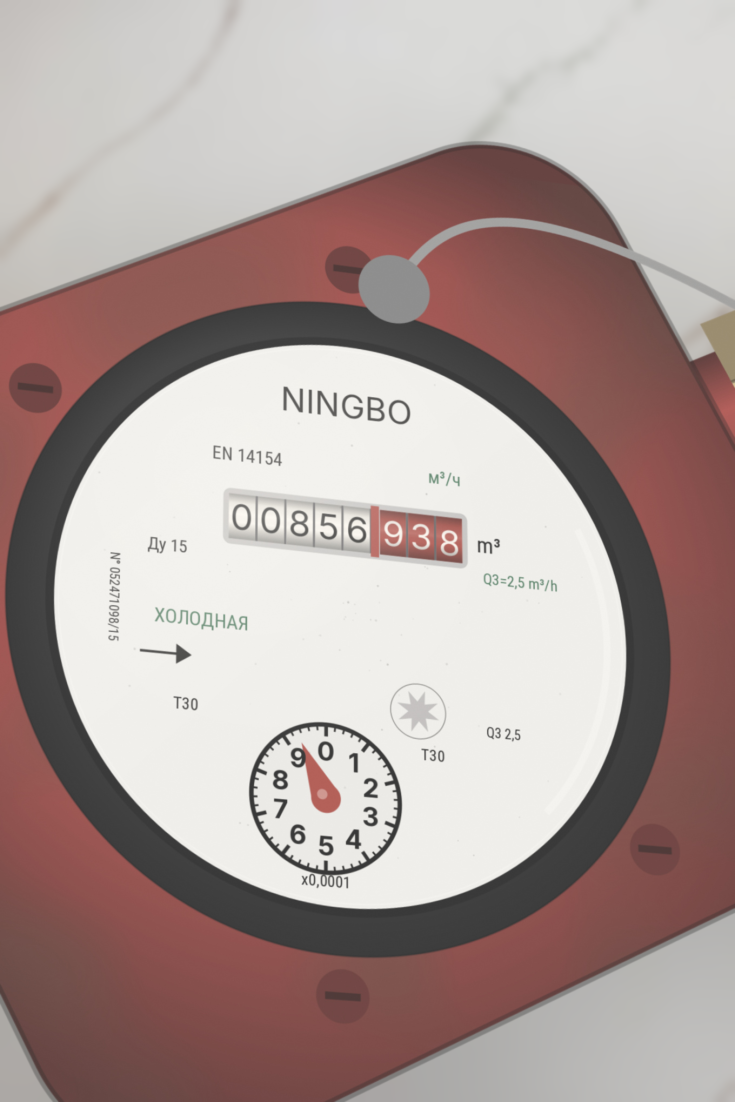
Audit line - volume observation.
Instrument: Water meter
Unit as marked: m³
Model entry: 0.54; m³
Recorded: 856.9379; m³
